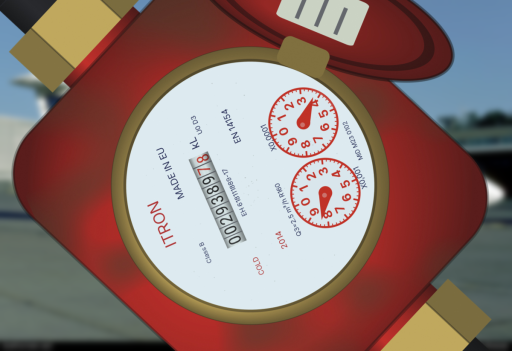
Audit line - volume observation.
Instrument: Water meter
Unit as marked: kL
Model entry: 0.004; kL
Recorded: 29389.7783; kL
